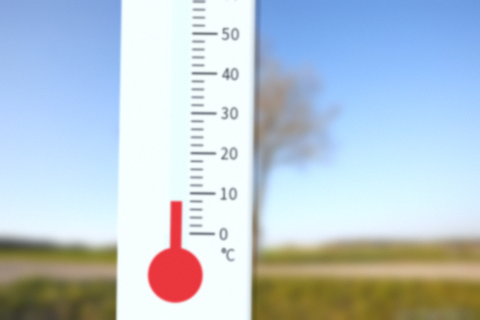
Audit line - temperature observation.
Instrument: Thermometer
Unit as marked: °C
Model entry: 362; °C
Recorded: 8; °C
